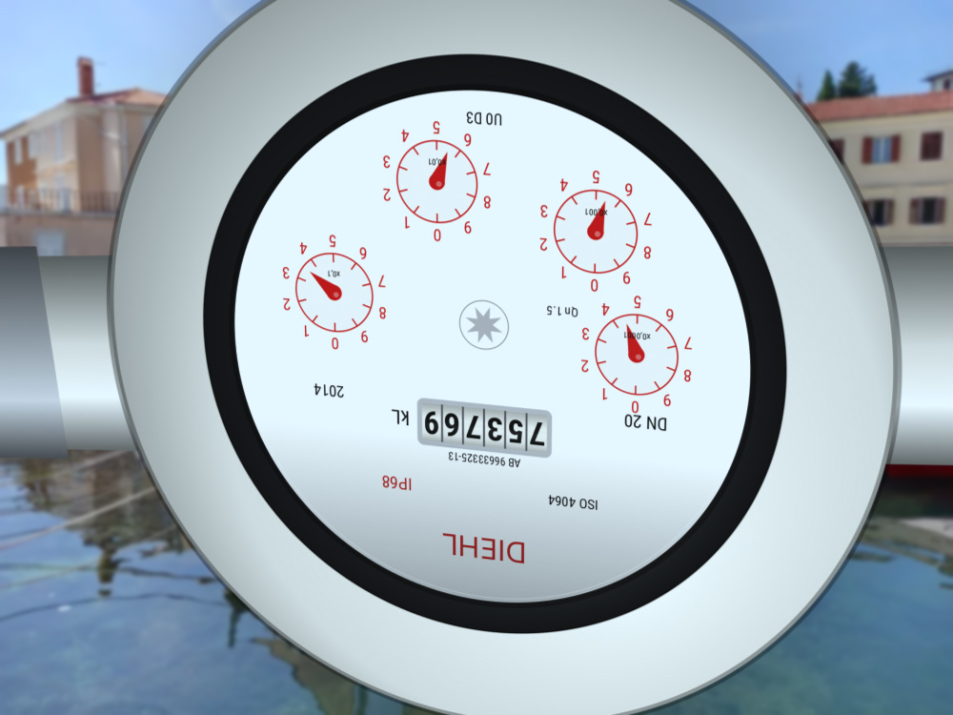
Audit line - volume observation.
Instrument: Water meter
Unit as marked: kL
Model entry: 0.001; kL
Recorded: 753769.3554; kL
